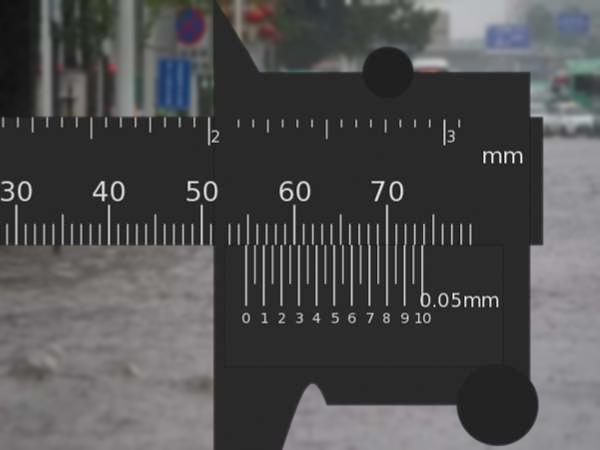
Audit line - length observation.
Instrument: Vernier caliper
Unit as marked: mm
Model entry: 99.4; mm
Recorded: 54.8; mm
